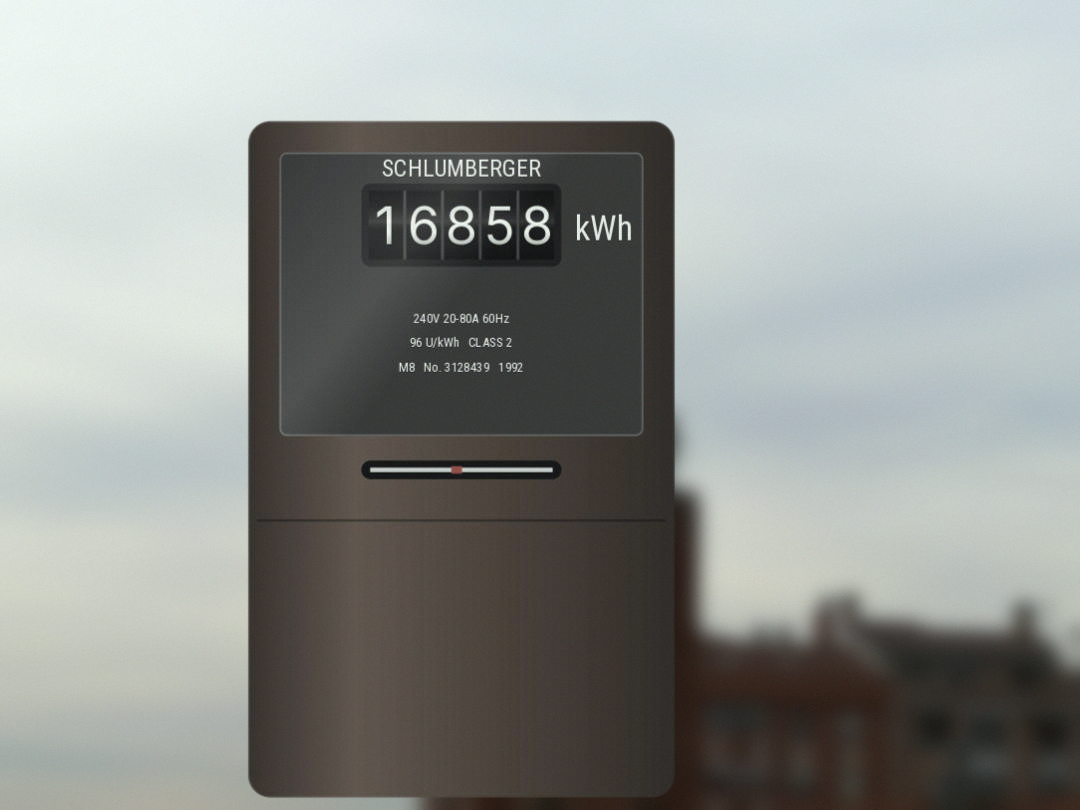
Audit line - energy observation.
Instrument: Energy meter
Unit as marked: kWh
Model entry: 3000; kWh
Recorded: 16858; kWh
